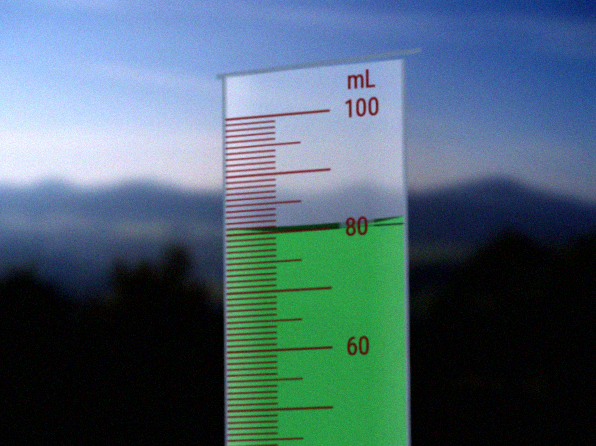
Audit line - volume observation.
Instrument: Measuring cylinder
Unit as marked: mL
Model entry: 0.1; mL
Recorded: 80; mL
